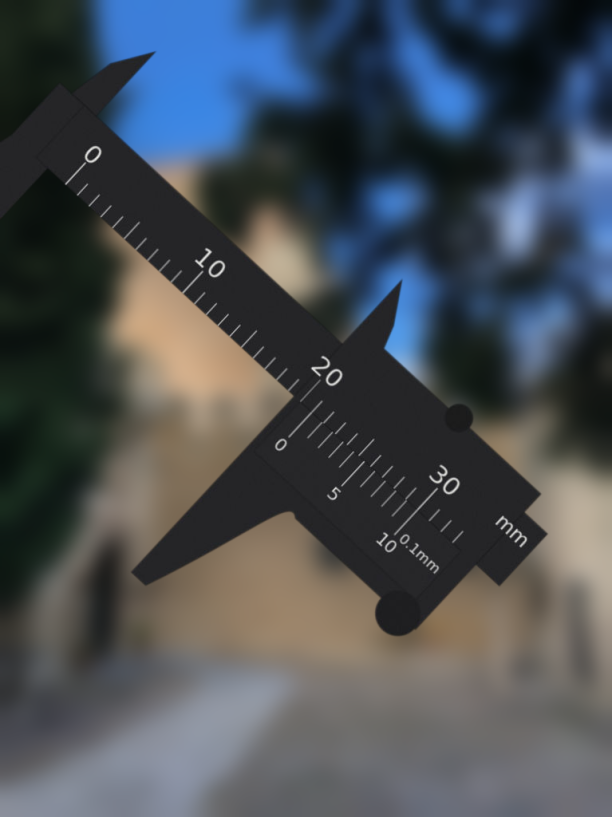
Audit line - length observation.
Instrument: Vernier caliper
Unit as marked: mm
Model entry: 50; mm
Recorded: 21.0; mm
